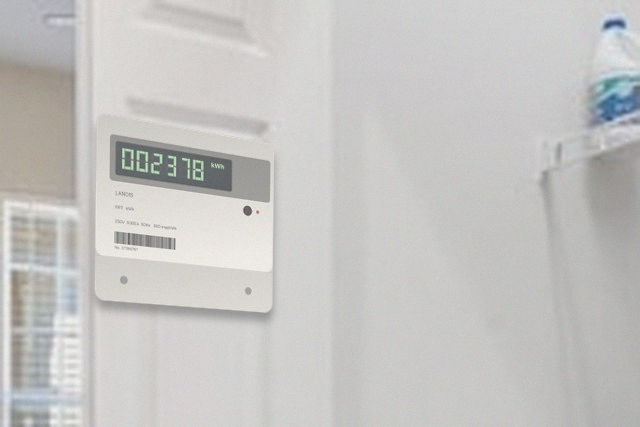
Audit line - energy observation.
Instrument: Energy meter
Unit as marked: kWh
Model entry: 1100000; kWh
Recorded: 2378; kWh
